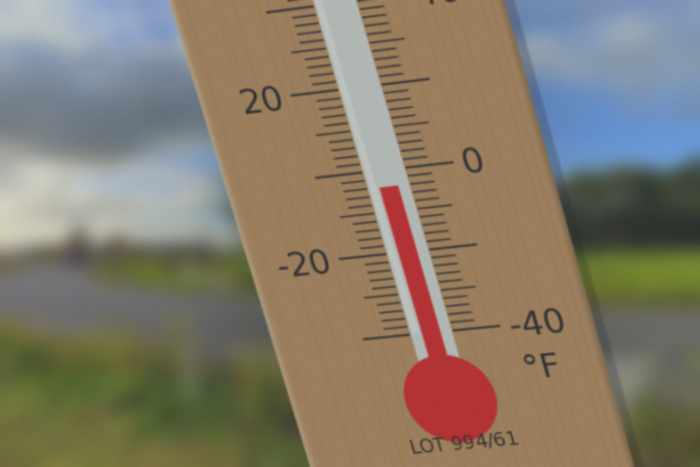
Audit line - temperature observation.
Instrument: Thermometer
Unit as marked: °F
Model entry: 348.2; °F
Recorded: -4; °F
